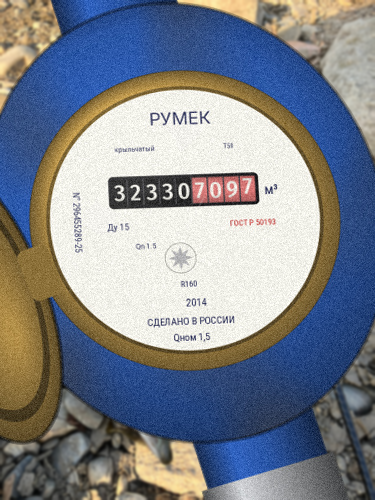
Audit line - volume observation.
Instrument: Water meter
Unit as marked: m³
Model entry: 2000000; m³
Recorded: 32330.7097; m³
